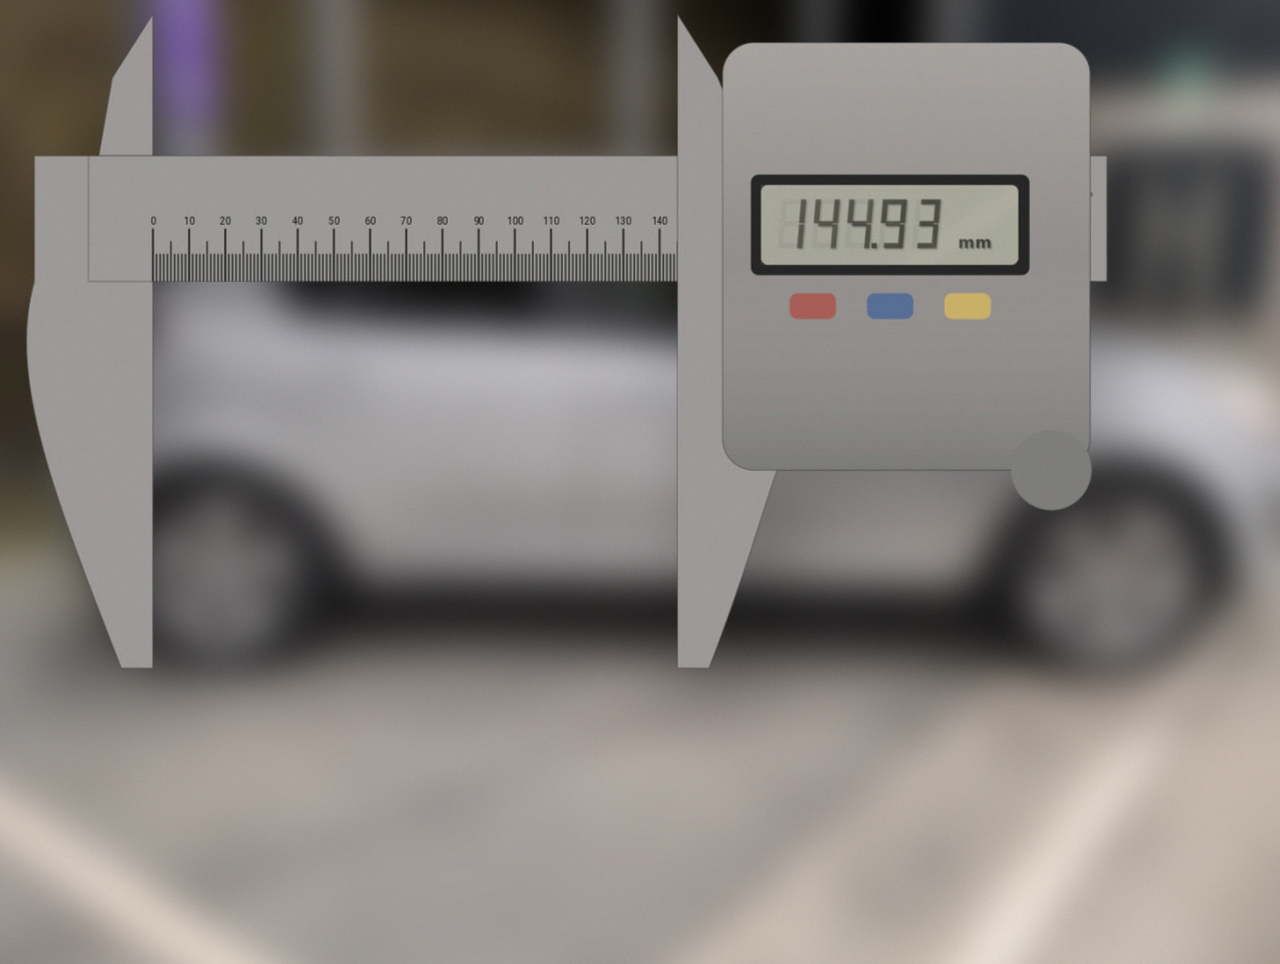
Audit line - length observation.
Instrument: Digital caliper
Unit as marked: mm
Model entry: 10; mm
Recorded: 144.93; mm
